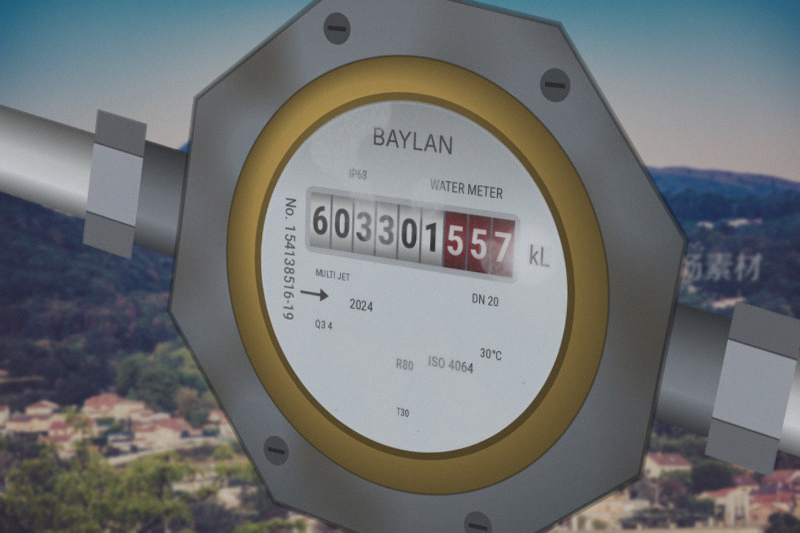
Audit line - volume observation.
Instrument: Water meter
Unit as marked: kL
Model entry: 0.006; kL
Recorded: 603301.557; kL
